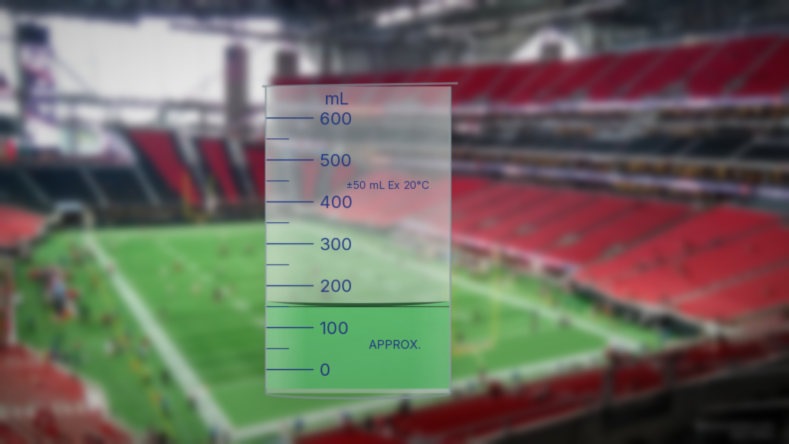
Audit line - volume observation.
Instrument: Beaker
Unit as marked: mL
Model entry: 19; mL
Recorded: 150; mL
